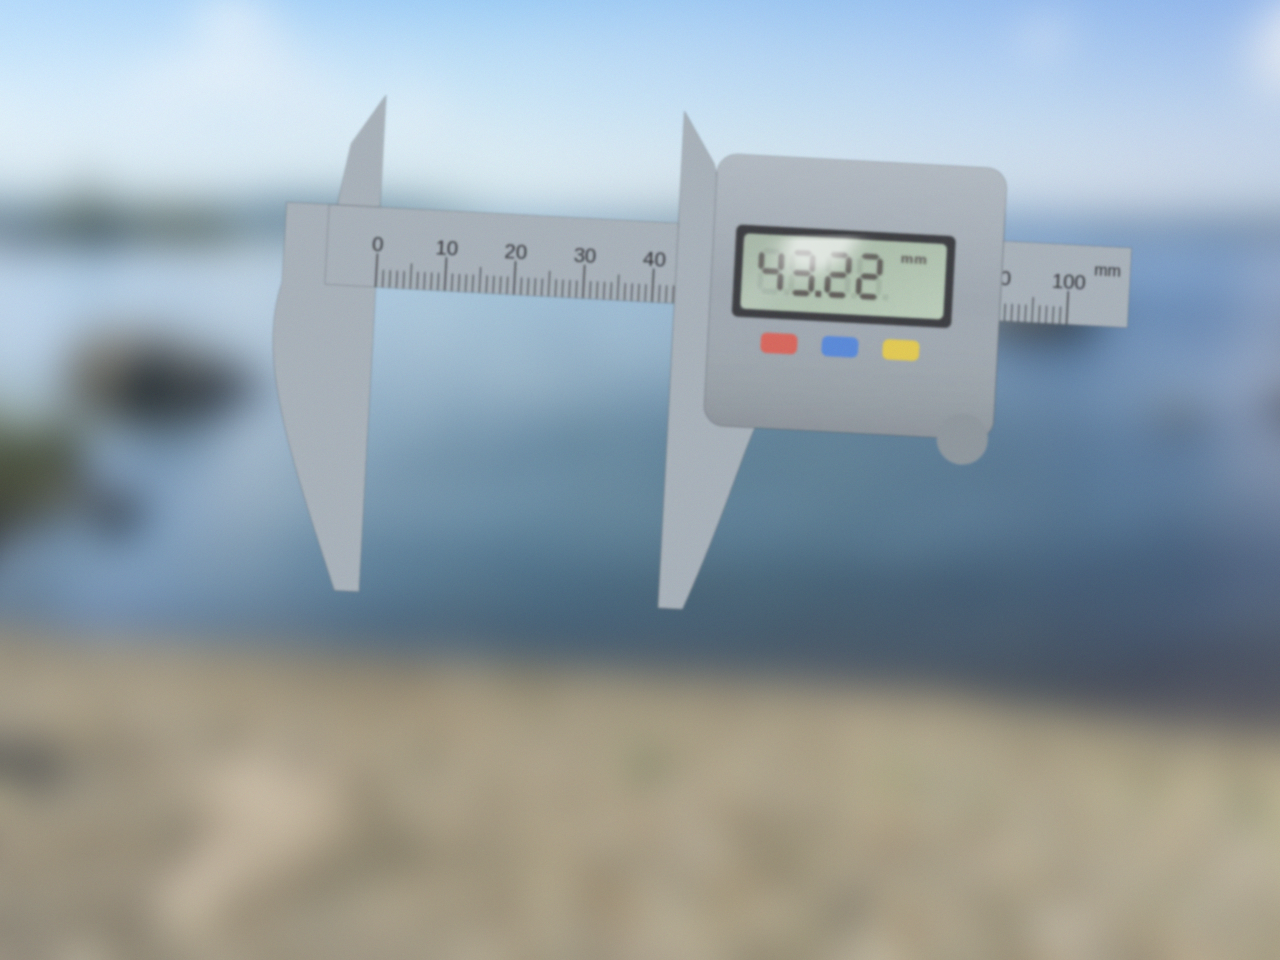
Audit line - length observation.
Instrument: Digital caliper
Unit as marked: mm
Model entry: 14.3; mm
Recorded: 43.22; mm
